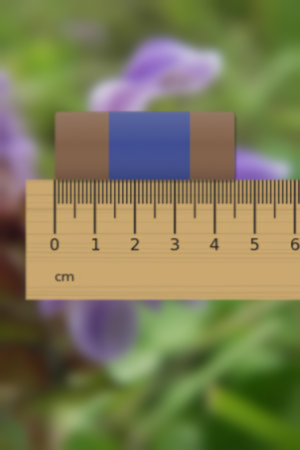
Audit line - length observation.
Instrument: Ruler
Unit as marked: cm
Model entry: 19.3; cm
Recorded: 4.5; cm
